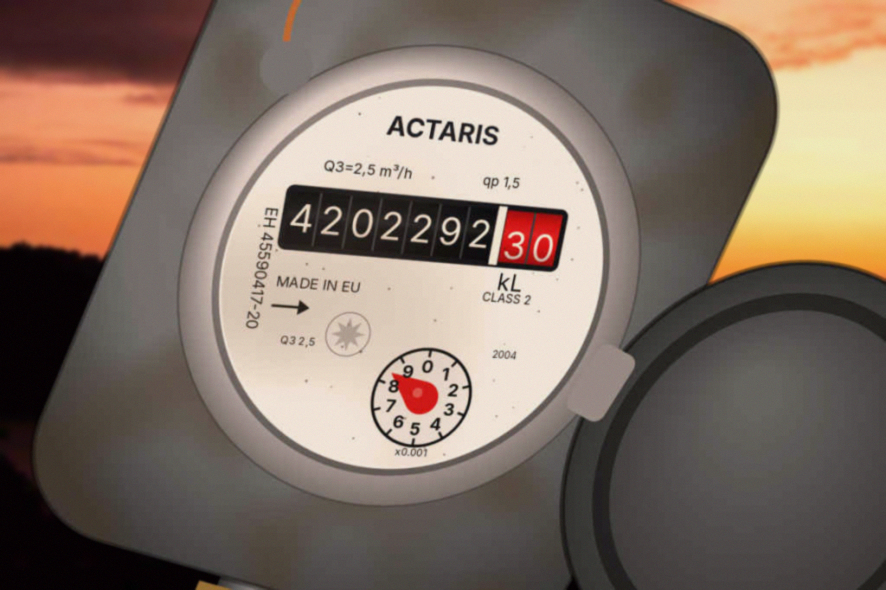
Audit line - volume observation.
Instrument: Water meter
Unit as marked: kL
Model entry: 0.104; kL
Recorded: 4202292.298; kL
